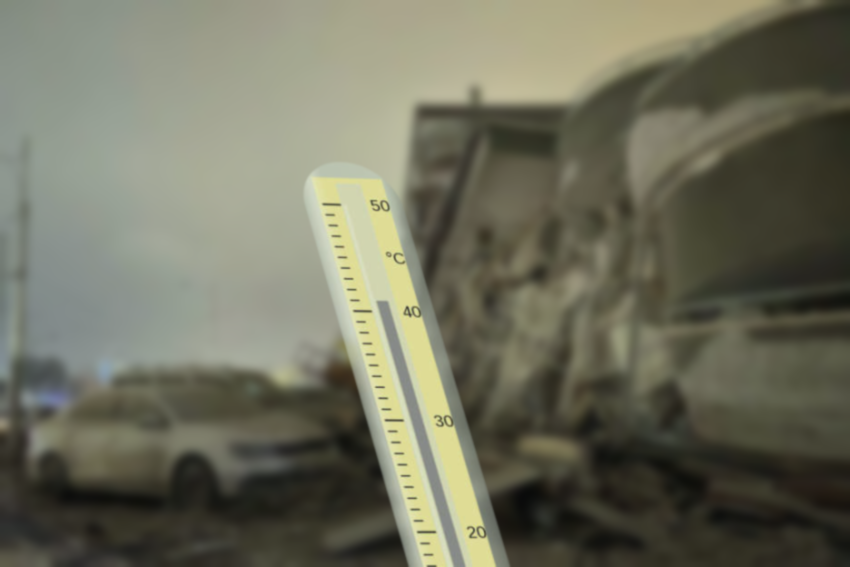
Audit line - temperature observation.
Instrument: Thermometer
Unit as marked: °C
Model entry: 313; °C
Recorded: 41; °C
